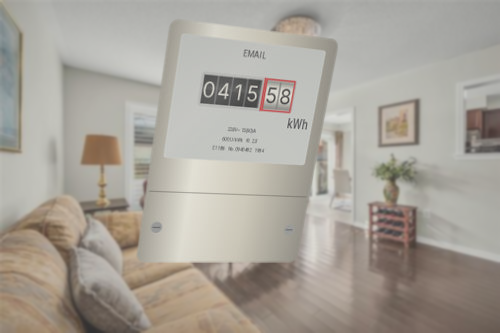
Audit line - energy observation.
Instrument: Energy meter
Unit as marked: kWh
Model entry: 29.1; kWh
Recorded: 415.58; kWh
